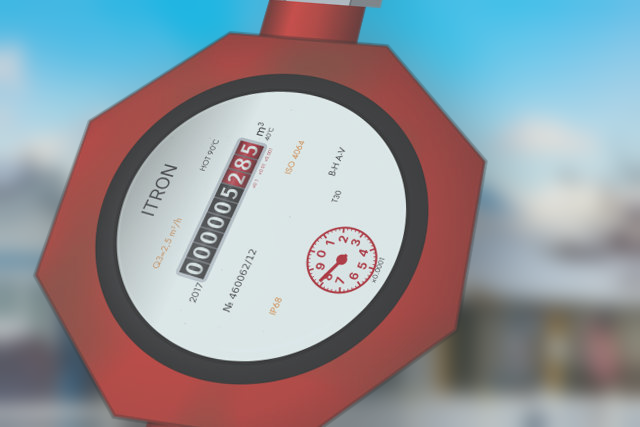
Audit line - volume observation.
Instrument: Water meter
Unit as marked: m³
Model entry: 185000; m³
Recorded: 5.2858; m³
